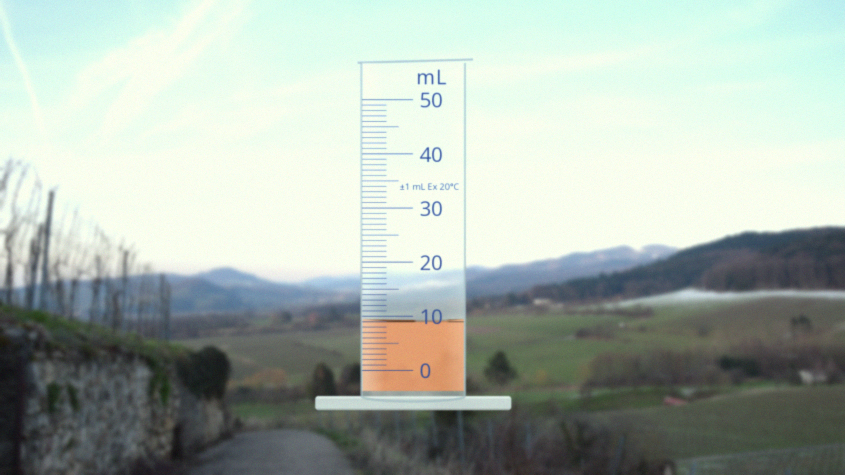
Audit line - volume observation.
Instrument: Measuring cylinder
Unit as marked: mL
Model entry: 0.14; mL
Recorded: 9; mL
